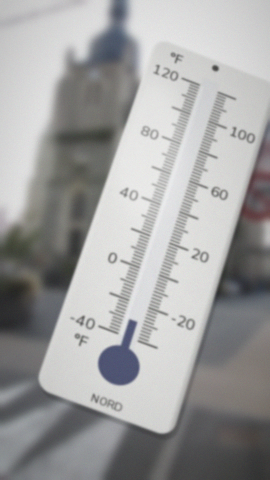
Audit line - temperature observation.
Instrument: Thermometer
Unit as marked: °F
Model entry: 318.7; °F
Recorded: -30; °F
